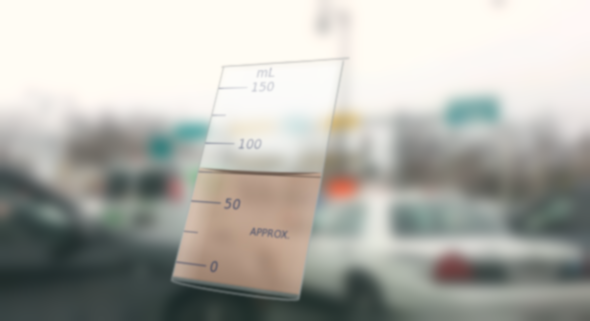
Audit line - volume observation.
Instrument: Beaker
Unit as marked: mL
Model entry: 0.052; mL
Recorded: 75; mL
